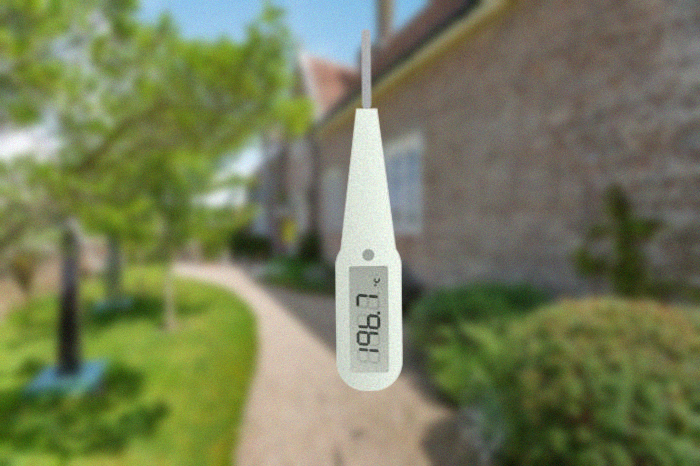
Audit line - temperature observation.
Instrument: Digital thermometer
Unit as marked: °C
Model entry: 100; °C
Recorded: 196.7; °C
